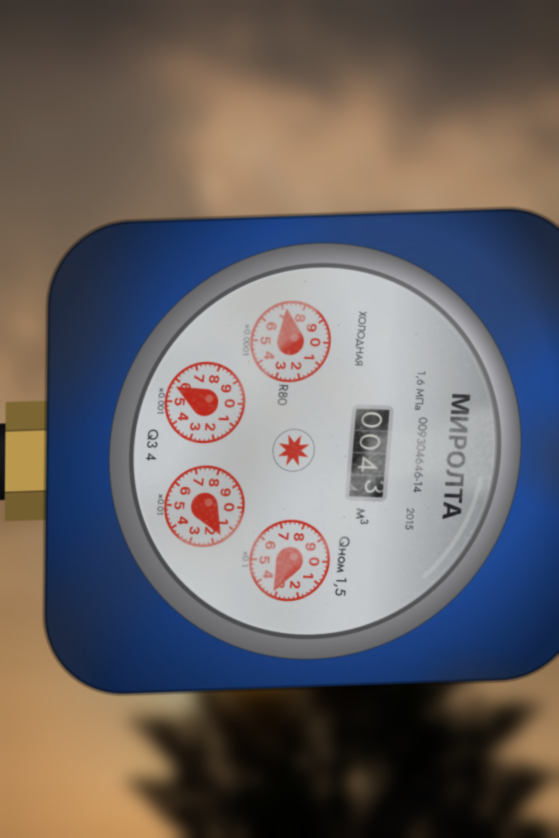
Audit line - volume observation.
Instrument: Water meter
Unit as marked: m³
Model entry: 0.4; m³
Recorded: 43.3157; m³
